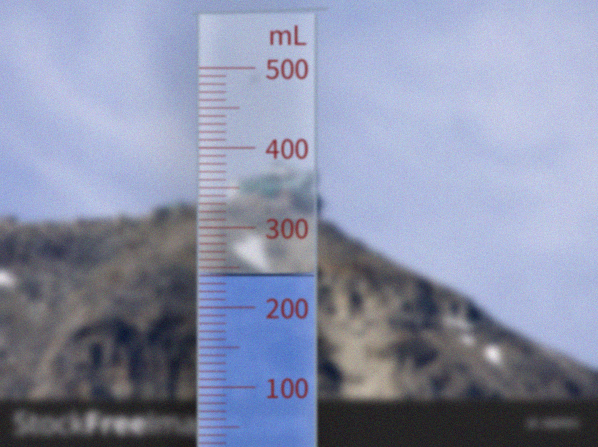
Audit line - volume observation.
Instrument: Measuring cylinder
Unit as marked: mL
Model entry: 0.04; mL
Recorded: 240; mL
